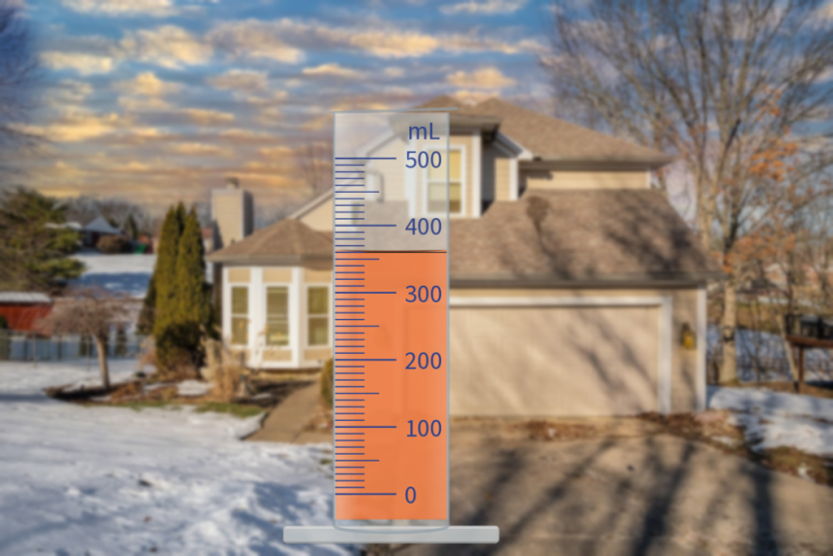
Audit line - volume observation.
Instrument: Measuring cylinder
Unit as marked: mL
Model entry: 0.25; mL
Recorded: 360; mL
